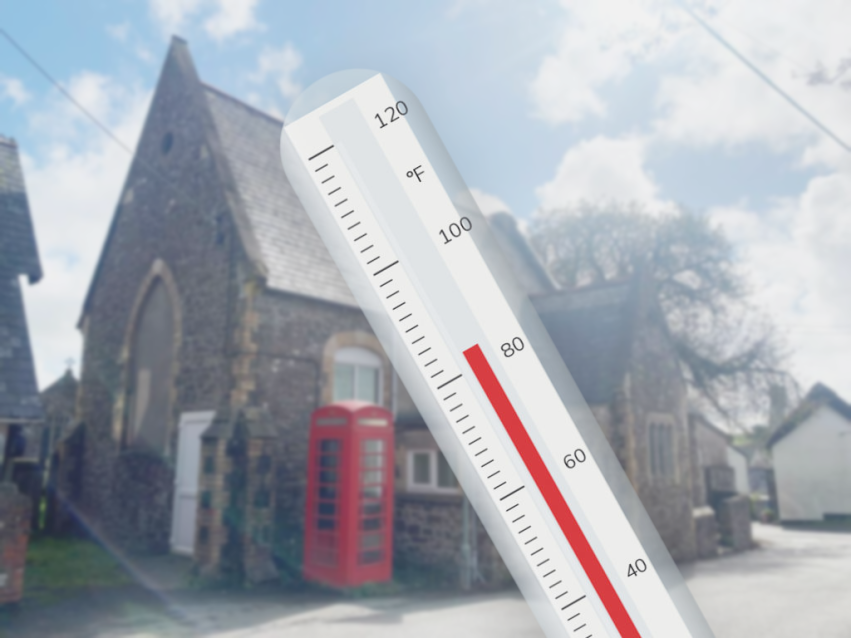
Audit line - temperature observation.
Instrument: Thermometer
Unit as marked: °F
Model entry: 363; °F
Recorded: 83; °F
